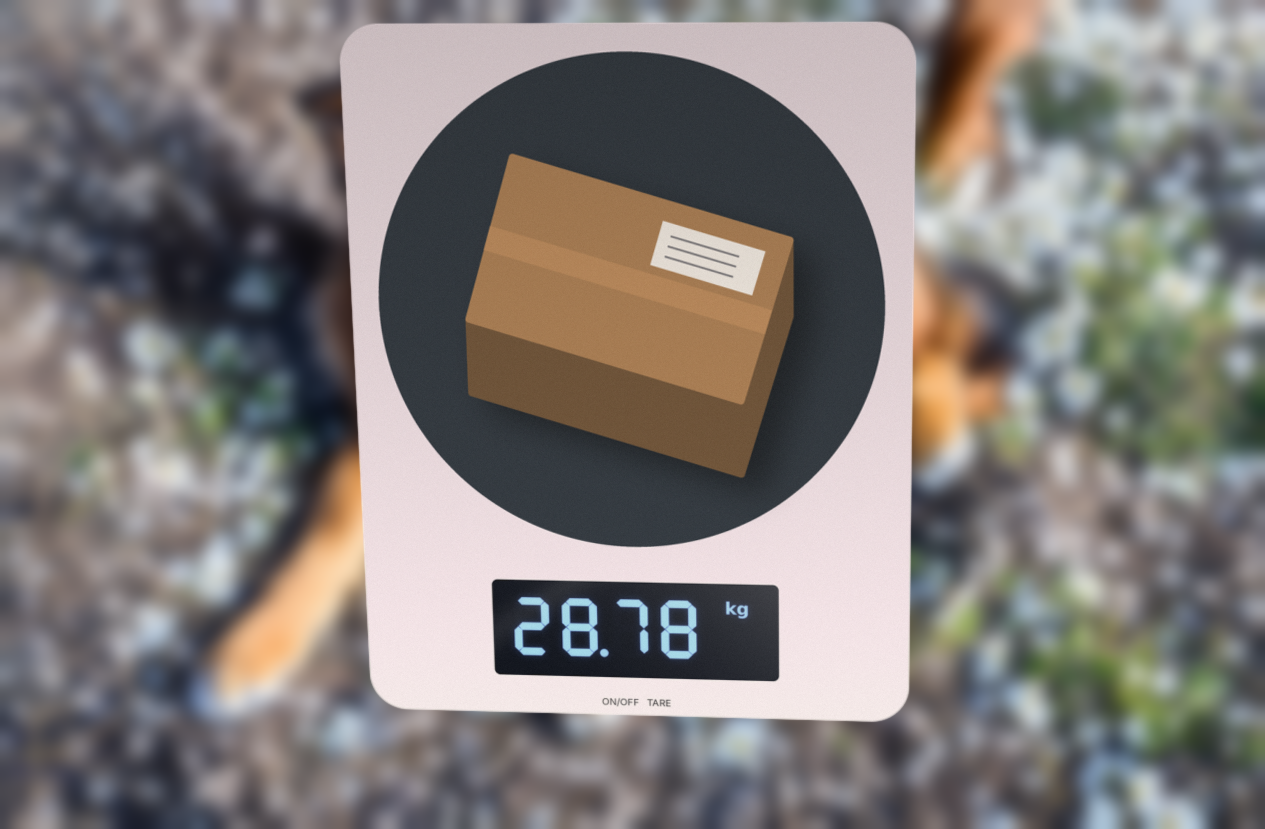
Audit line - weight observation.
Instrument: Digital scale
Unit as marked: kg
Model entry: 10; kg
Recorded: 28.78; kg
